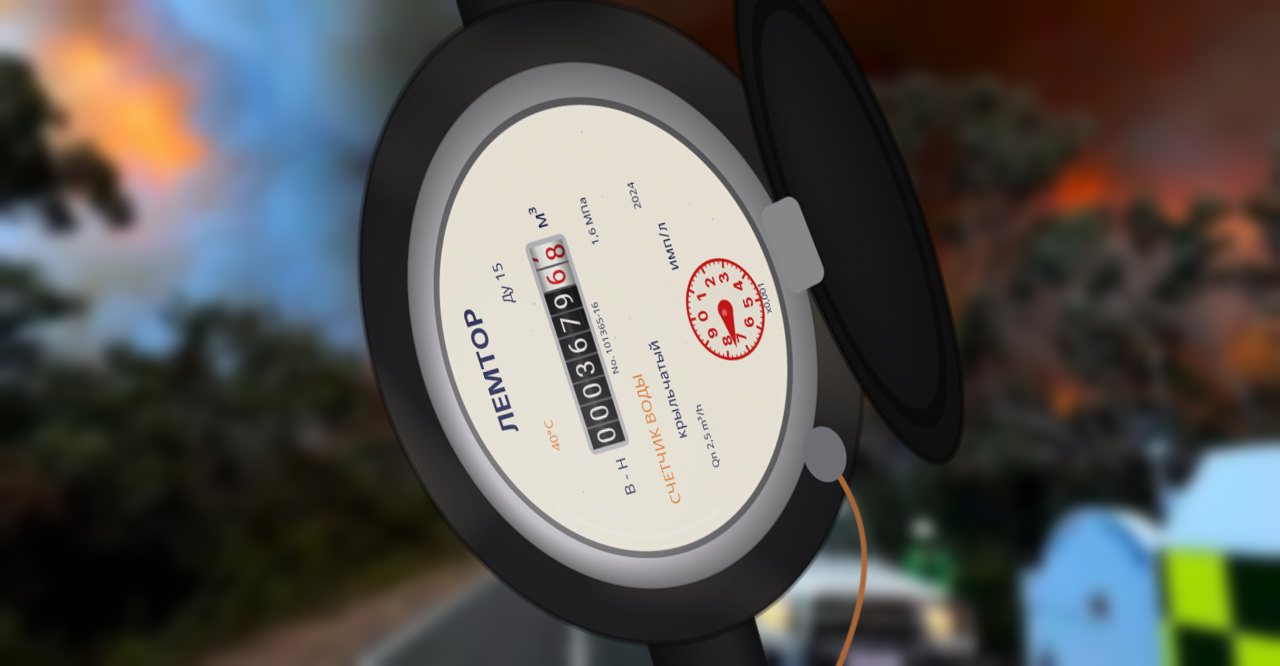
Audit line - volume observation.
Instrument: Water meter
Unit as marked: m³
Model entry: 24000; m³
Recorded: 3679.677; m³
